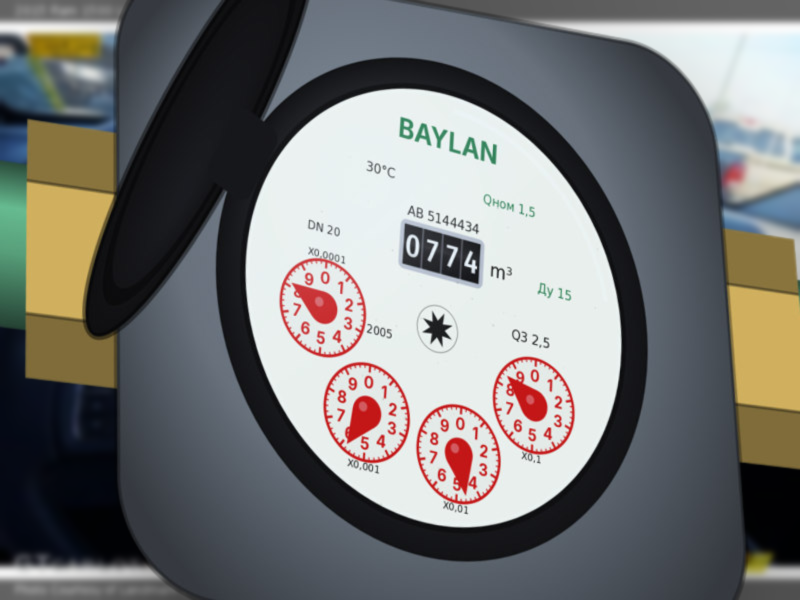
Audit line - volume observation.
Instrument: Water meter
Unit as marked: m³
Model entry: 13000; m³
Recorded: 774.8458; m³
